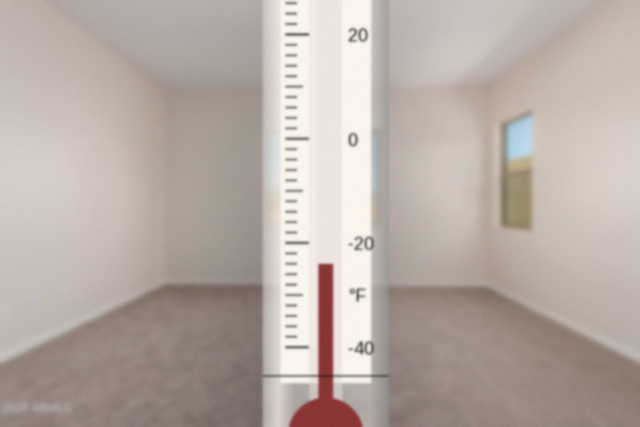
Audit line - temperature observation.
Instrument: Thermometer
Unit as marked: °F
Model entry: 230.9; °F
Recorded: -24; °F
